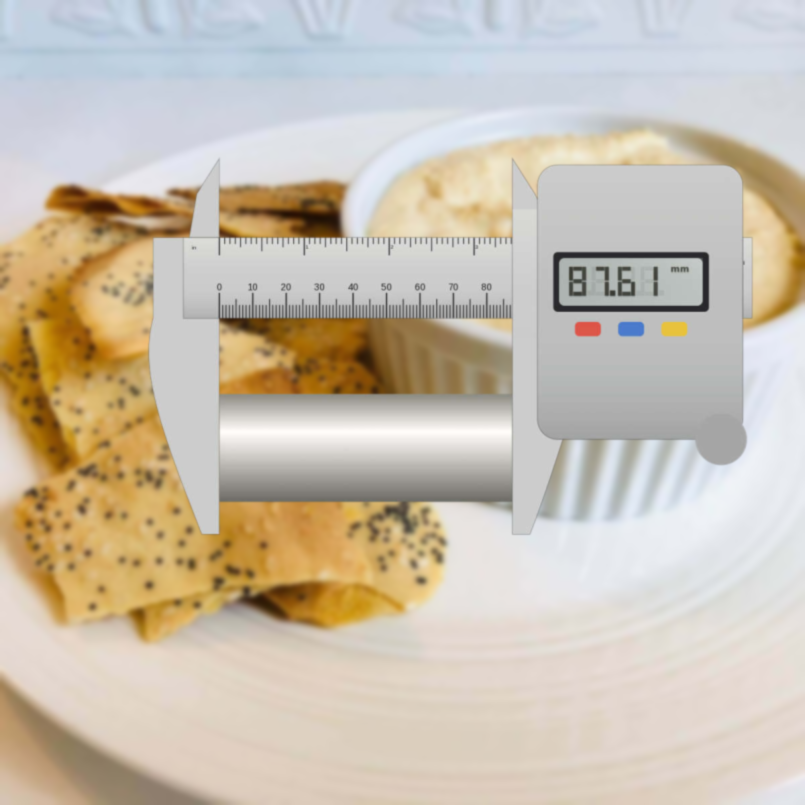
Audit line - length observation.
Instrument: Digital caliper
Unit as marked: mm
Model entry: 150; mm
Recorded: 87.61; mm
